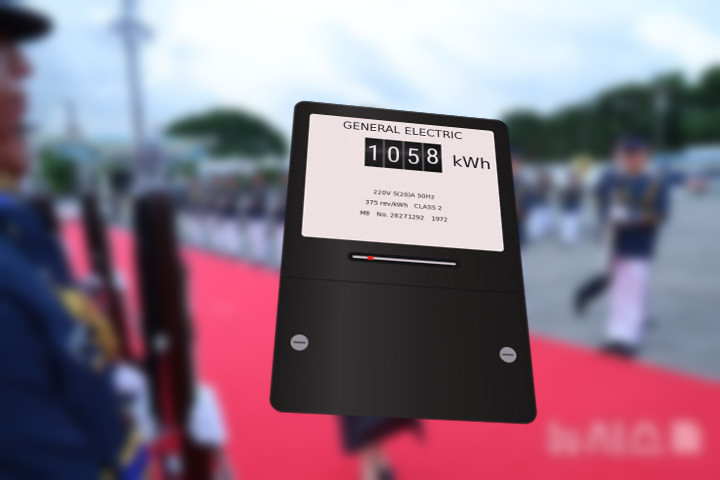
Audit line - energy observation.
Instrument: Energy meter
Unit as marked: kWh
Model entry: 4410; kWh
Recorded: 1058; kWh
